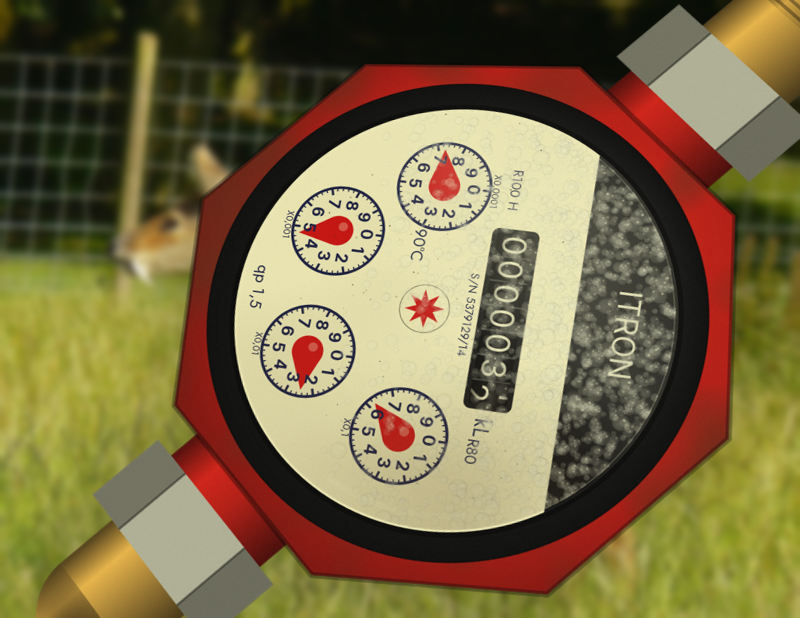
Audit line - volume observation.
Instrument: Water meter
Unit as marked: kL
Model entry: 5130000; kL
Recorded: 31.6247; kL
